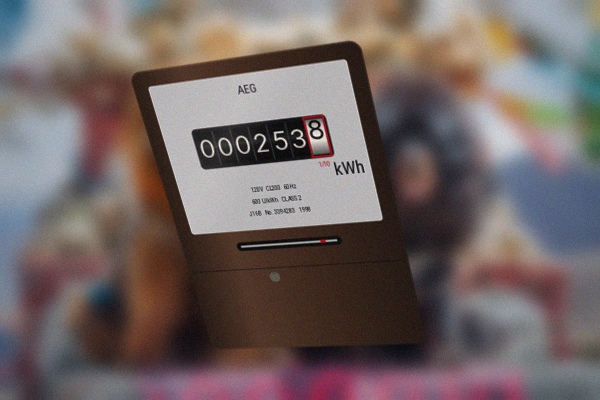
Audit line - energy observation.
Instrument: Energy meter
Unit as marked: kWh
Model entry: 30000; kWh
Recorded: 253.8; kWh
